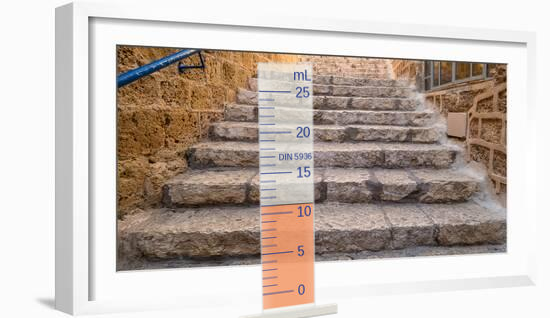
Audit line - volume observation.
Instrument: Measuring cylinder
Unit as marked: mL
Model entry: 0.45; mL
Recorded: 11; mL
